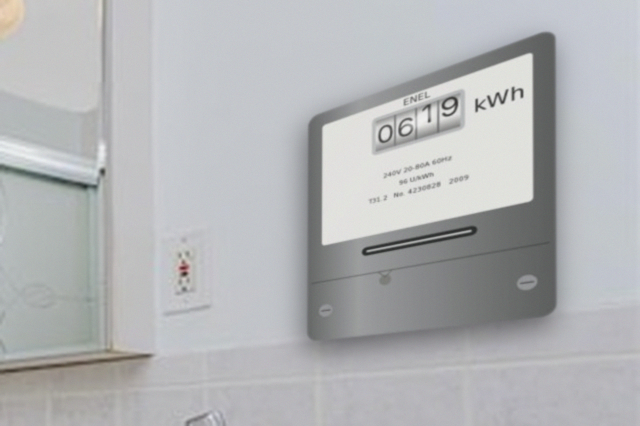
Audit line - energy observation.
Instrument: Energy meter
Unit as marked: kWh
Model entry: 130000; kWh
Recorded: 619; kWh
